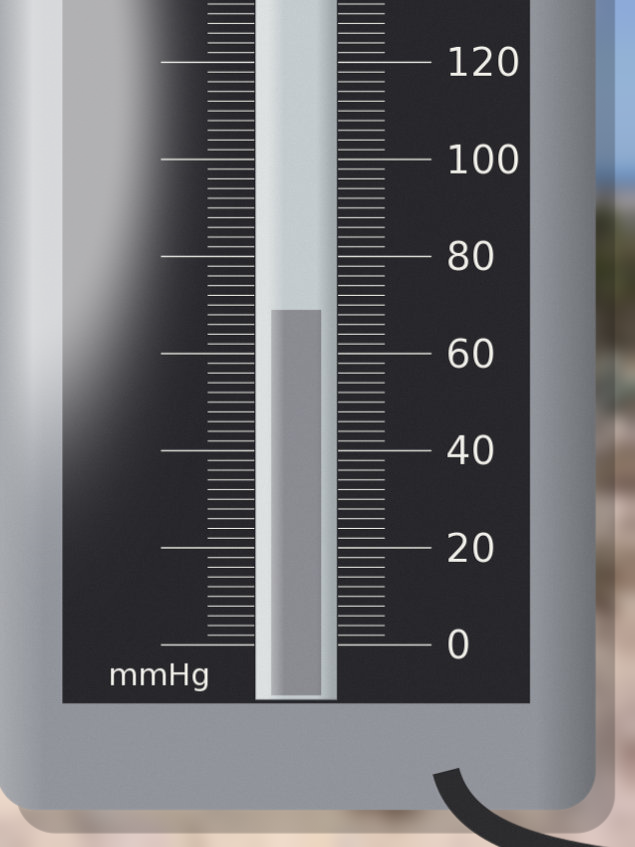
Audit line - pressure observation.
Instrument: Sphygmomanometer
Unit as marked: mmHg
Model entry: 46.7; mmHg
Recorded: 69; mmHg
